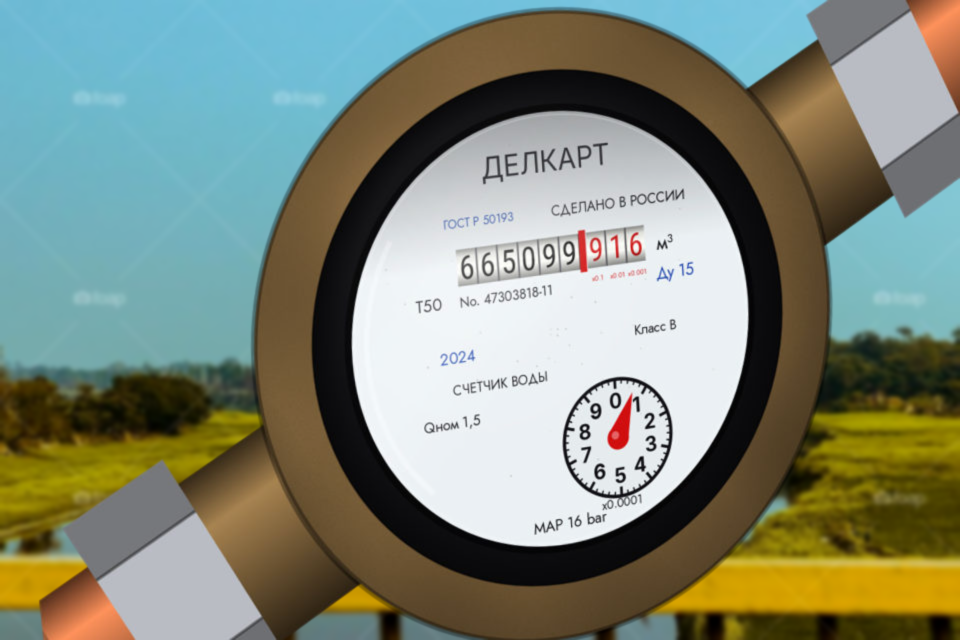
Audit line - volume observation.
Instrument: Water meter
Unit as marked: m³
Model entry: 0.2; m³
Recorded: 665099.9160; m³
